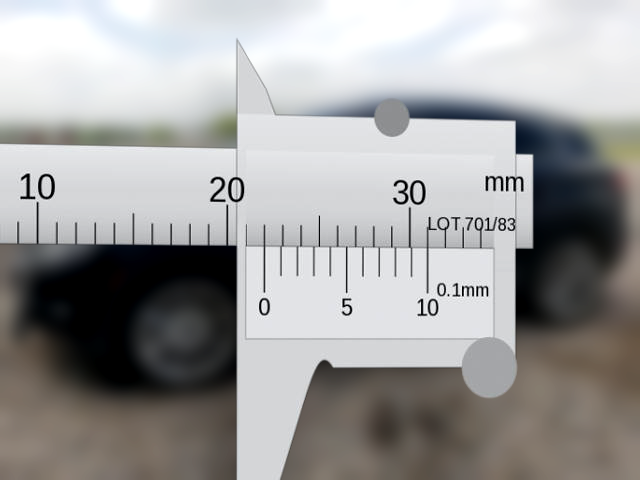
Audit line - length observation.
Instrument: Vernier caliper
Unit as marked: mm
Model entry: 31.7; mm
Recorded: 22.0; mm
